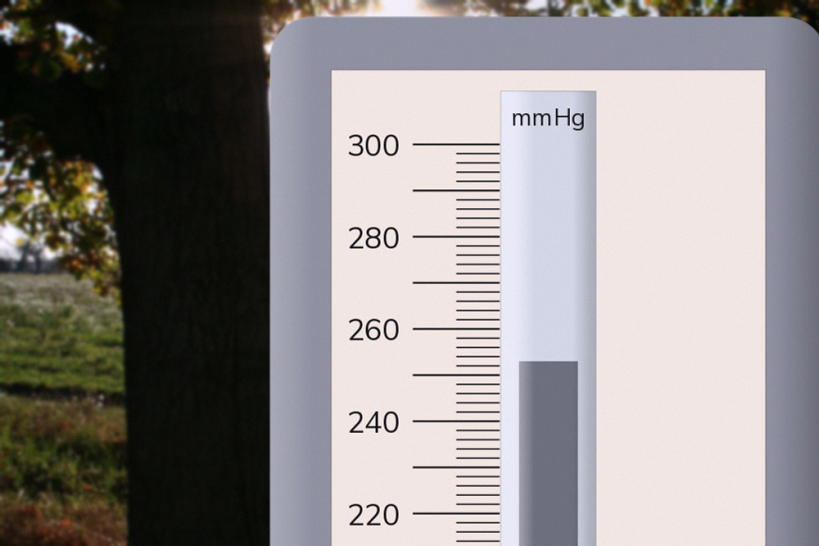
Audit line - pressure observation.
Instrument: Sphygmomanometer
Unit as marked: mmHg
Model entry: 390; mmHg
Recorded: 253; mmHg
